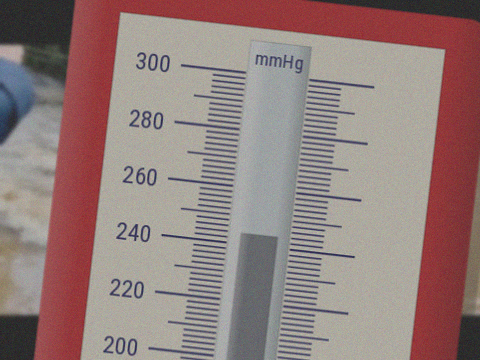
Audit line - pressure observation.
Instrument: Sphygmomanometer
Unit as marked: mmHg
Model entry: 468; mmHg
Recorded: 244; mmHg
